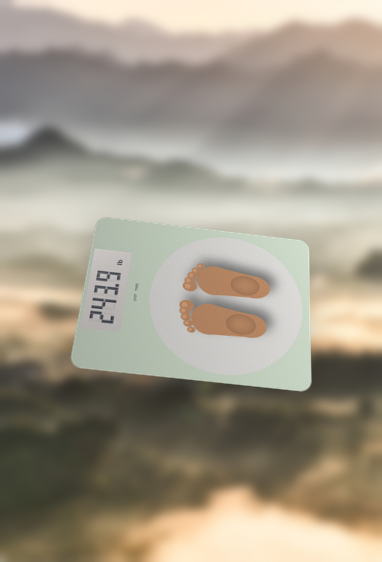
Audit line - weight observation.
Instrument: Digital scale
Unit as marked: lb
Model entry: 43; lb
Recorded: 243.9; lb
